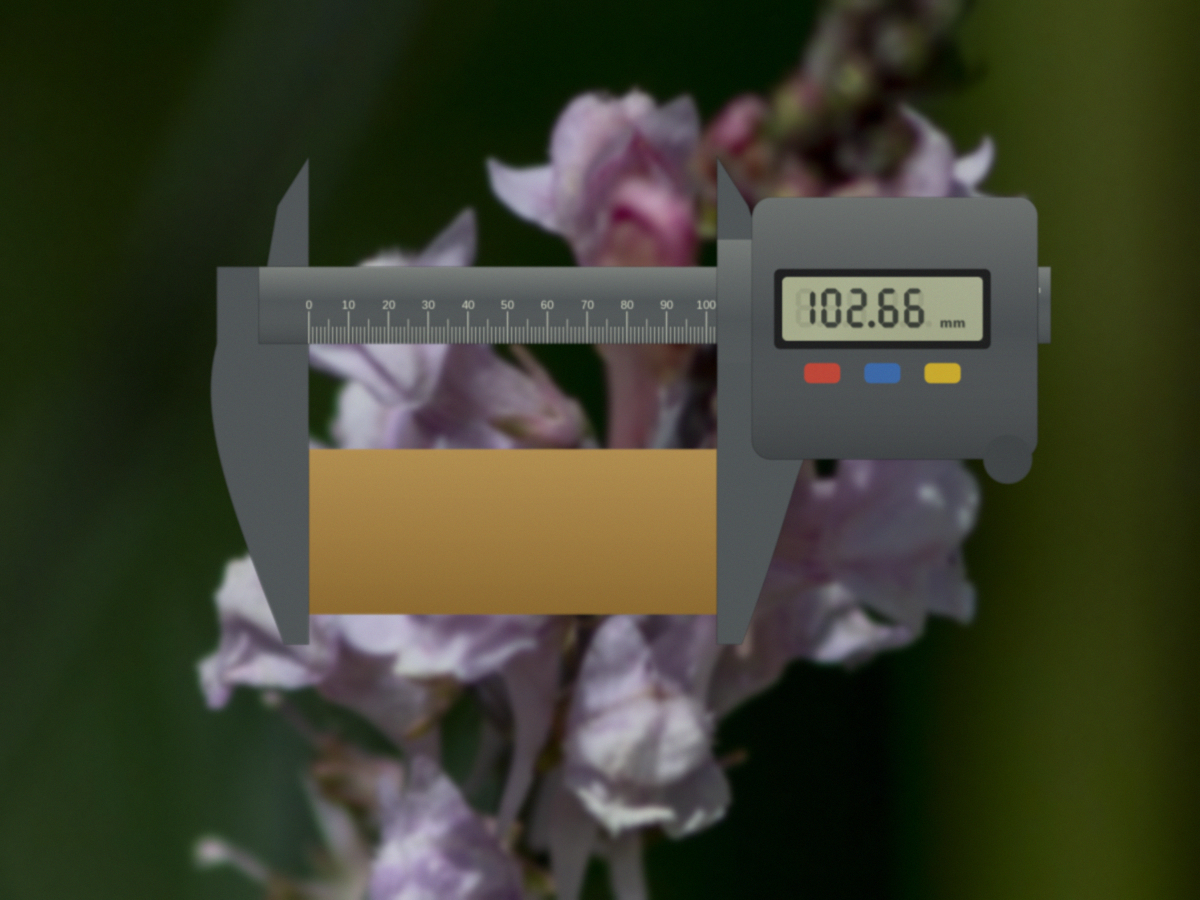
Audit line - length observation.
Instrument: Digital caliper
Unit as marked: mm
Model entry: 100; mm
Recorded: 102.66; mm
